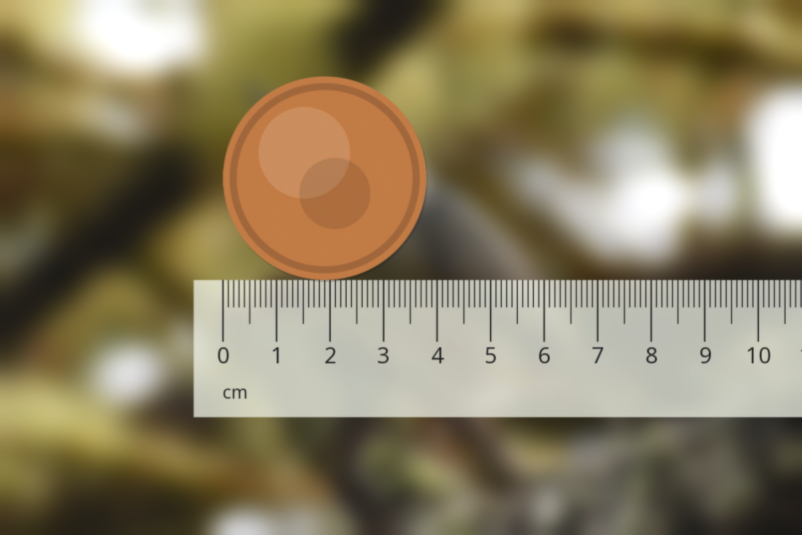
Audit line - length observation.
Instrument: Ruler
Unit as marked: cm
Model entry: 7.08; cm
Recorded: 3.8; cm
